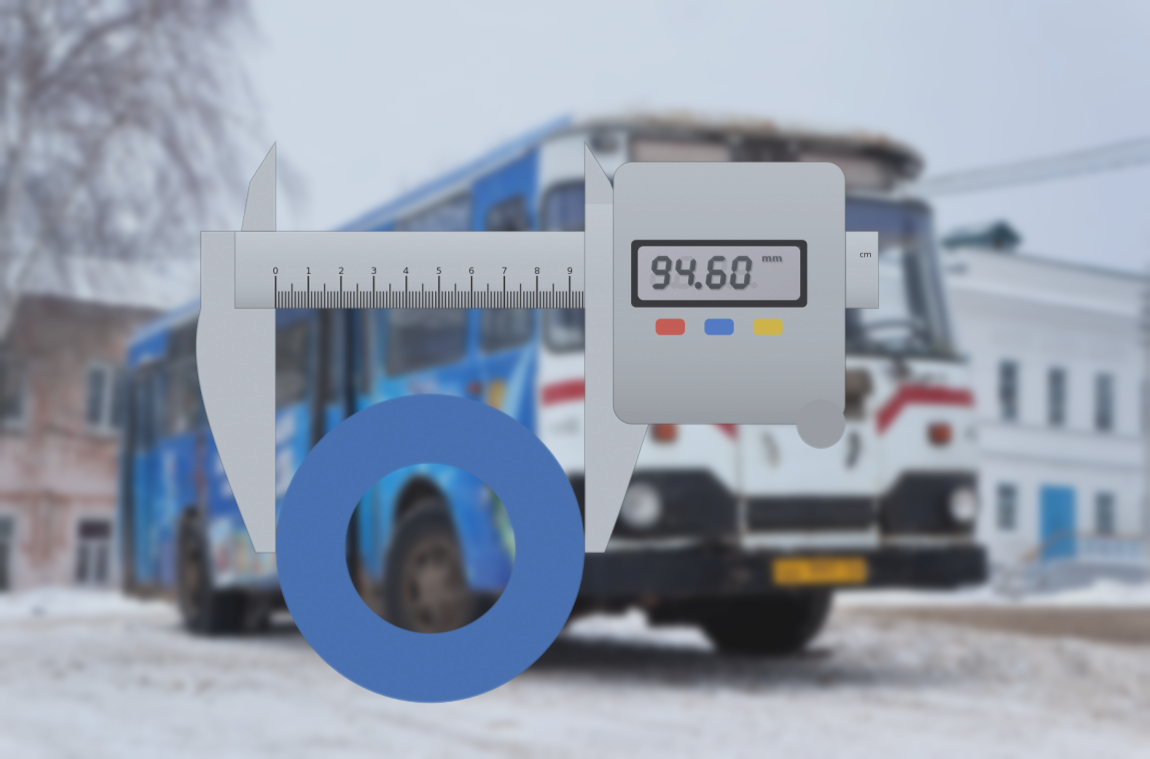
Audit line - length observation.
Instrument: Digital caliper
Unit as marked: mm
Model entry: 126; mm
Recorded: 94.60; mm
